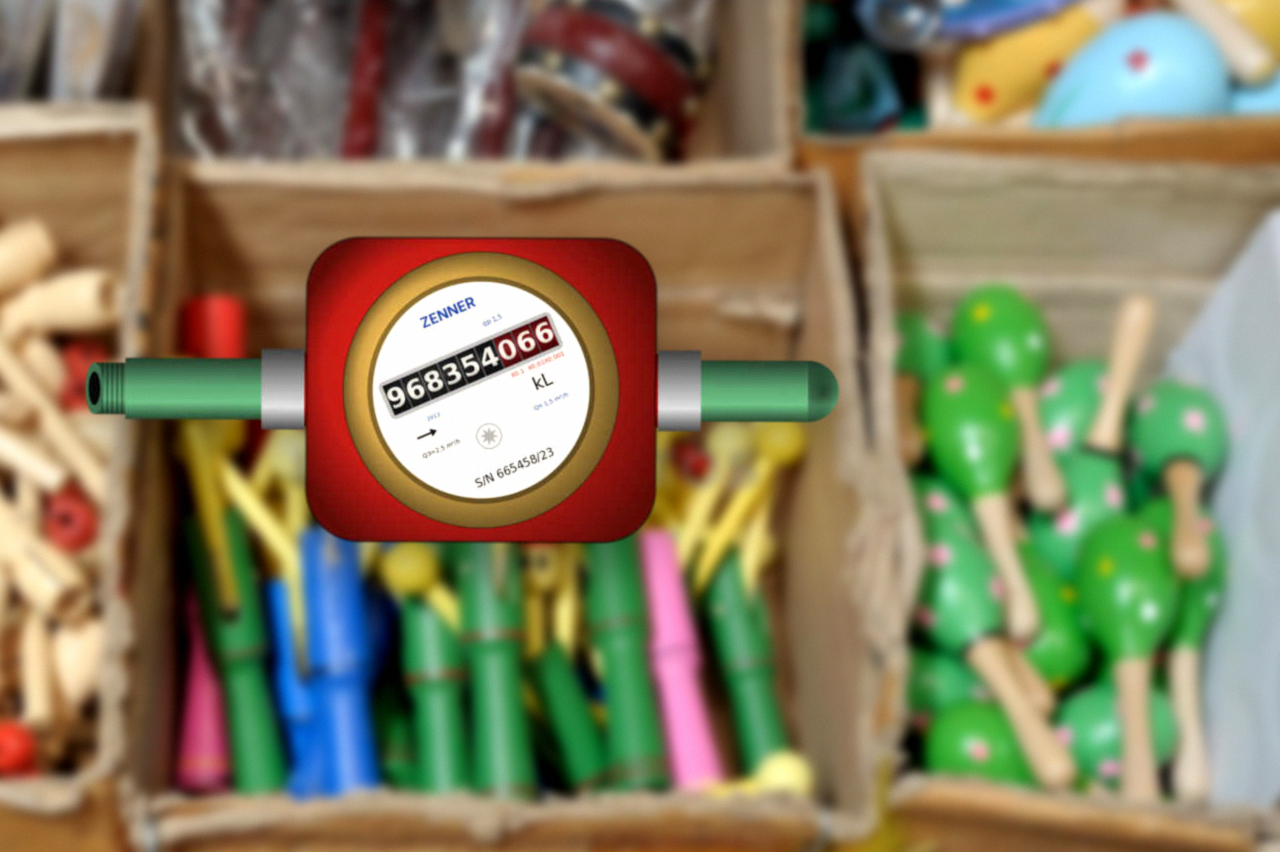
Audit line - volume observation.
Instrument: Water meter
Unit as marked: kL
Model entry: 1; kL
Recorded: 968354.066; kL
